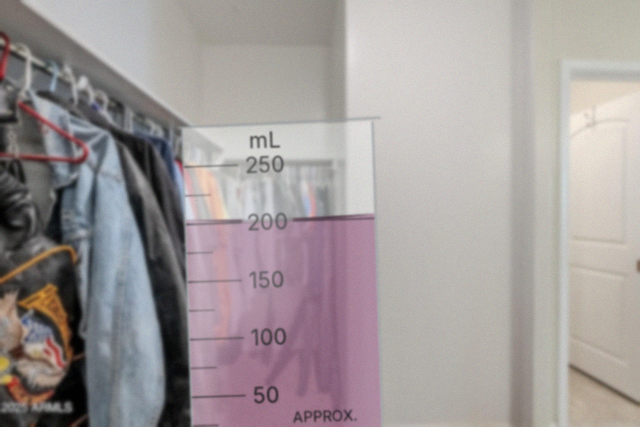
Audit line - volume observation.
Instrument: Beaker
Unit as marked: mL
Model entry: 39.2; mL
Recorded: 200; mL
